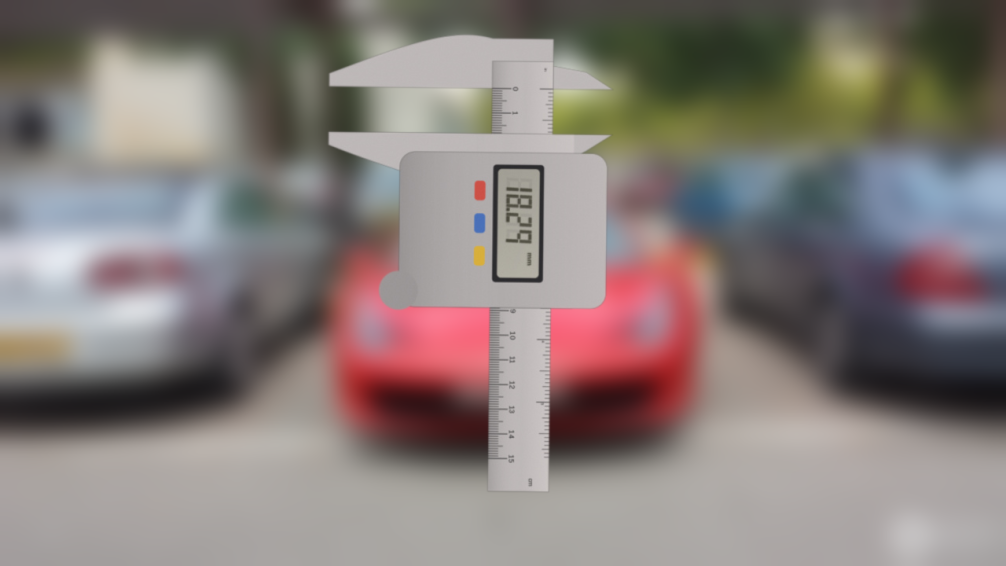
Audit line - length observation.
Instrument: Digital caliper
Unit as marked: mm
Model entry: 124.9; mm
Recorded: 18.29; mm
